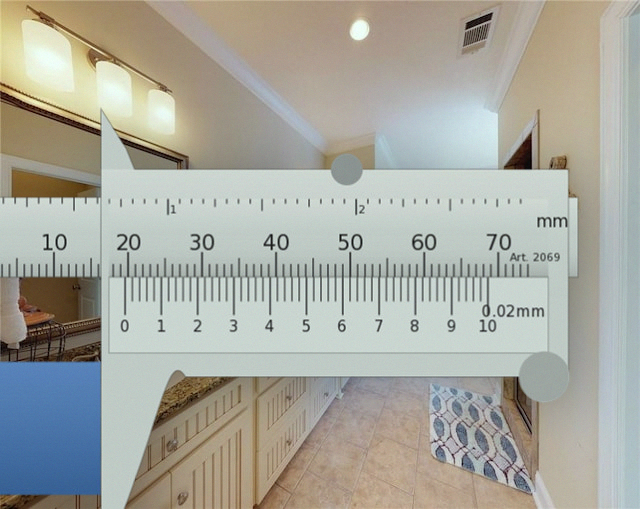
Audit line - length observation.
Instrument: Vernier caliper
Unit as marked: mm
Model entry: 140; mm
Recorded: 19.6; mm
